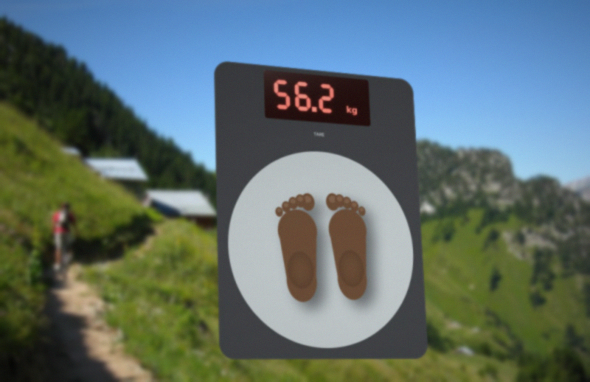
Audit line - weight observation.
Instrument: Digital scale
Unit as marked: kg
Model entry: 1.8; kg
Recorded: 56.2; kg
